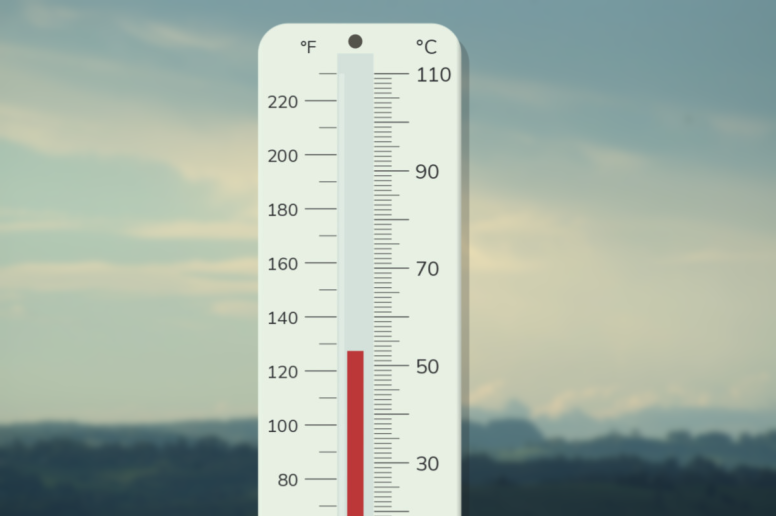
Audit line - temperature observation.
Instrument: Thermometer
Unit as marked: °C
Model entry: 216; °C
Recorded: 53; °C
